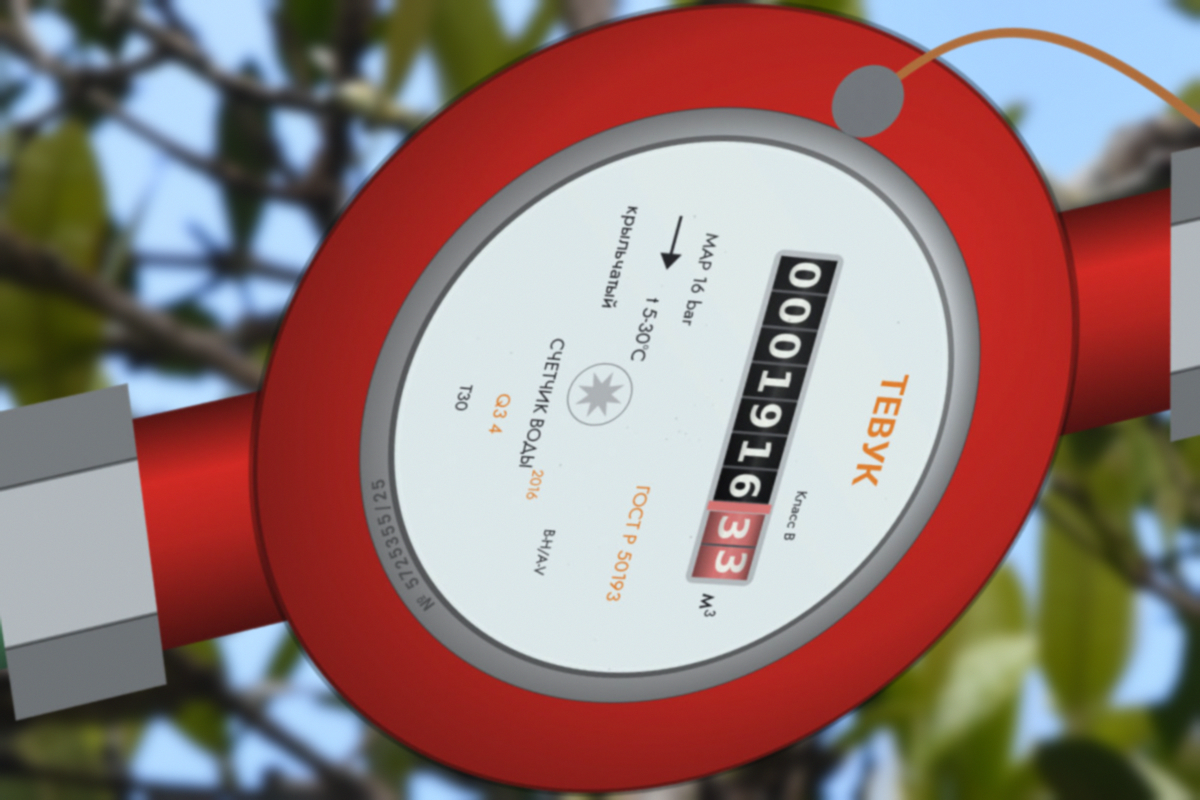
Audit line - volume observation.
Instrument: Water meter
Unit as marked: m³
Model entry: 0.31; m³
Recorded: 1916.33; m³
